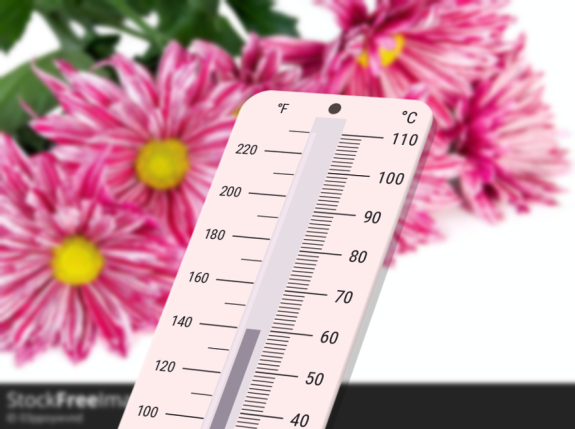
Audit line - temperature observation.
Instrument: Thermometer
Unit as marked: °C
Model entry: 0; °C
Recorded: 60; °C
